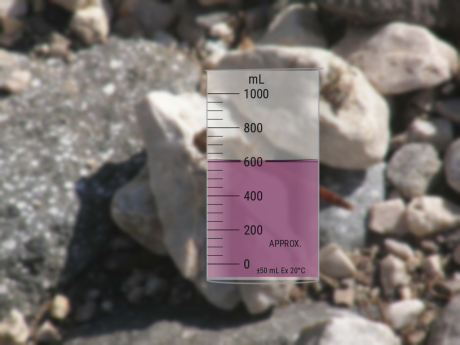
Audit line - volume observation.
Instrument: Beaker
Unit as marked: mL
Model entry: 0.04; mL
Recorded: 600; mL
